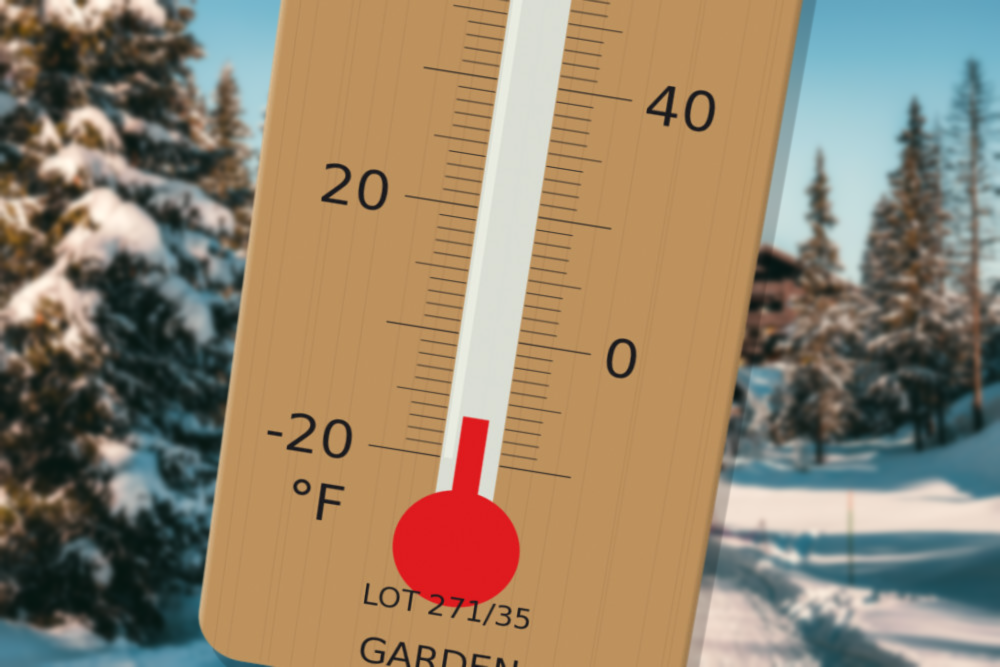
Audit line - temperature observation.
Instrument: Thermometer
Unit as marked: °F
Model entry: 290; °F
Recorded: -13; °F
